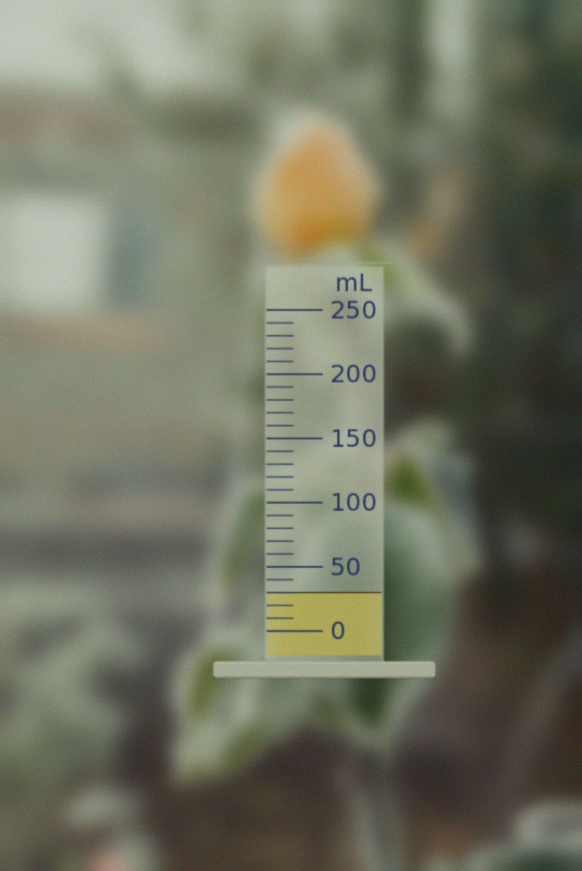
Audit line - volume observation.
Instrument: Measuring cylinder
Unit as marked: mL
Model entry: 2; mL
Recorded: 30; mL
